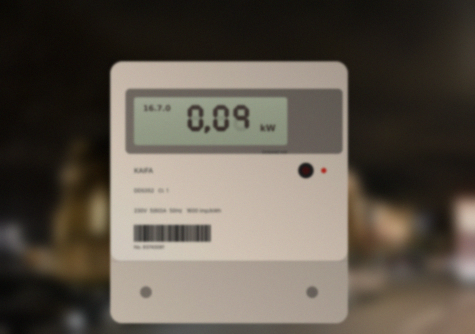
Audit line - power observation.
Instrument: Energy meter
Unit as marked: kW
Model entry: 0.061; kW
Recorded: 0.09; kW
